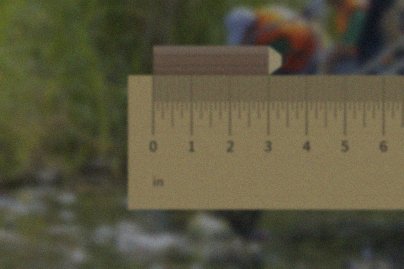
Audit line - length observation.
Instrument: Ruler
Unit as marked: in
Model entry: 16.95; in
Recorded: 3.5; in
